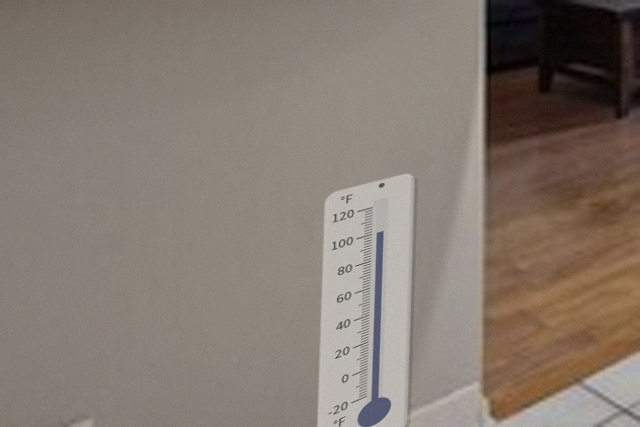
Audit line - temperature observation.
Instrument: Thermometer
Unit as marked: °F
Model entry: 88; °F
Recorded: 100; °F
